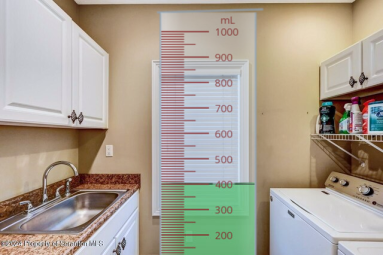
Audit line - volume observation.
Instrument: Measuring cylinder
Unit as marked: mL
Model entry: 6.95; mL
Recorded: 400; mL
